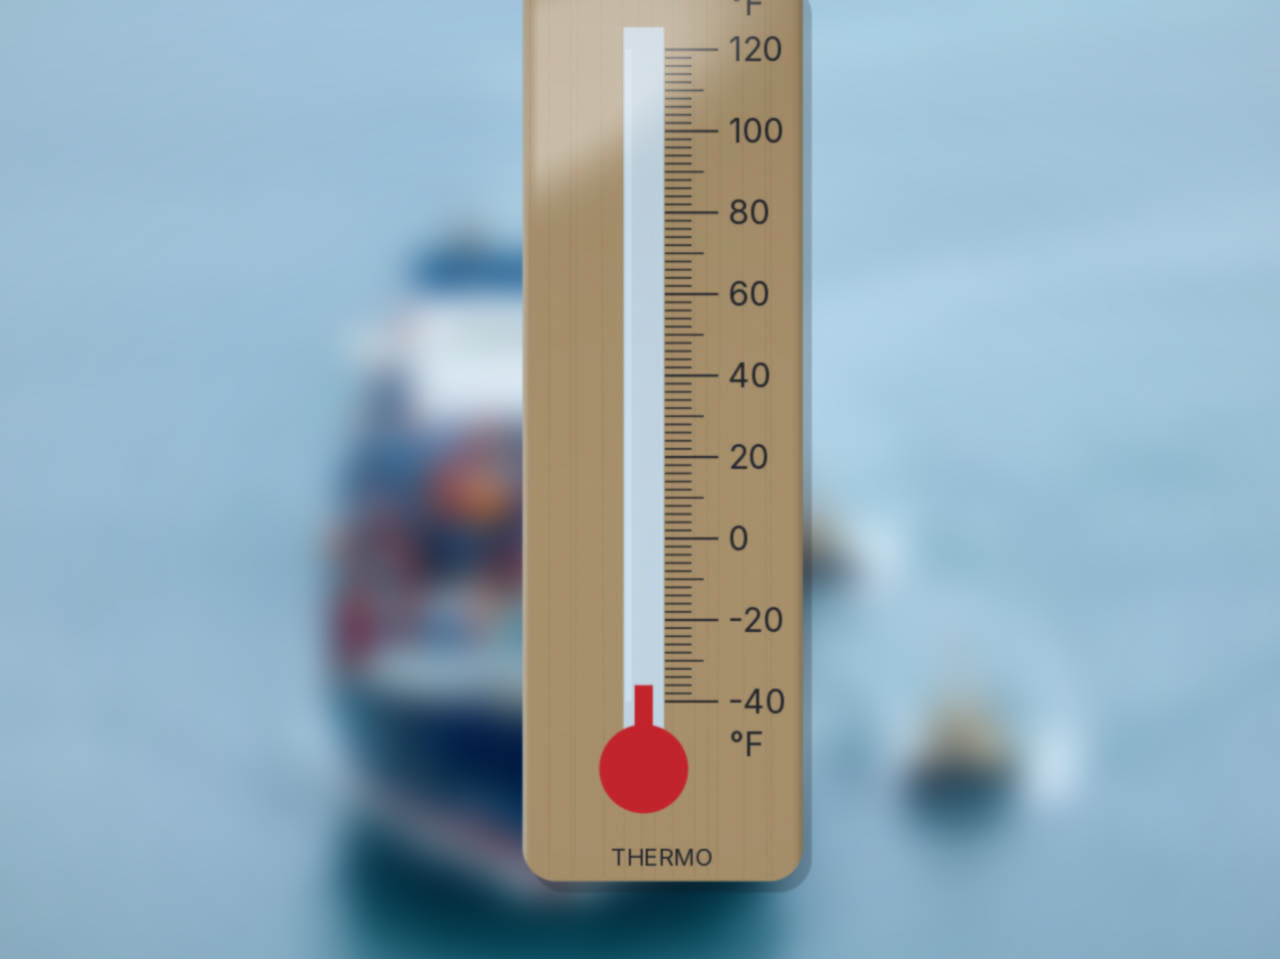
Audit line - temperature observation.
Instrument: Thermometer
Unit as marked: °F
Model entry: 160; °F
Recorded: -36; °F
